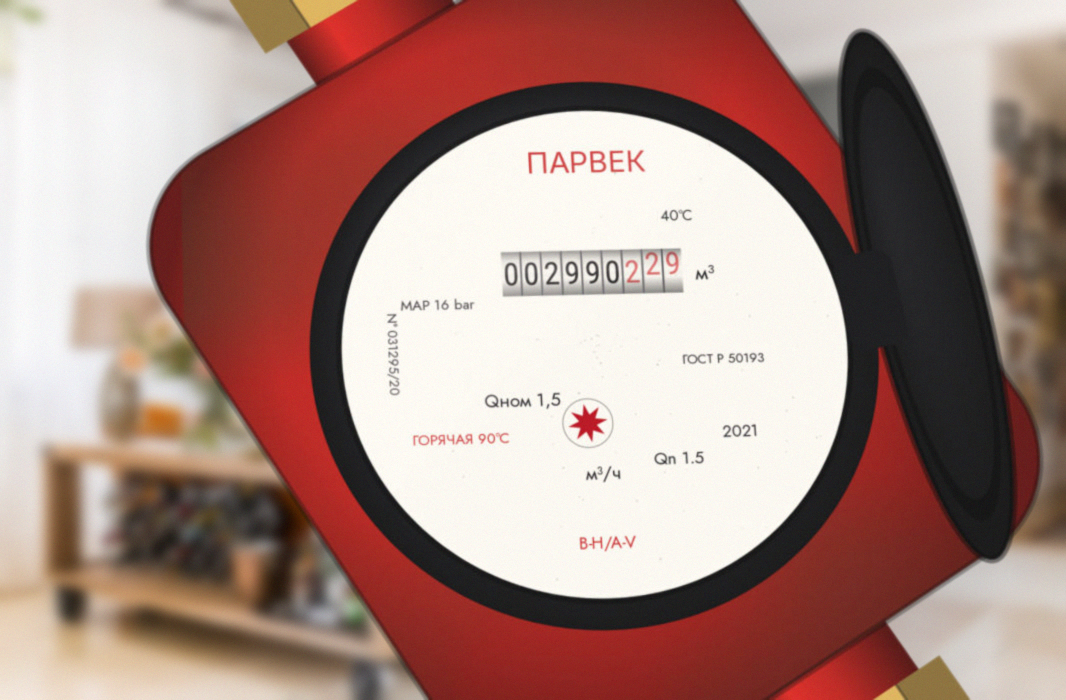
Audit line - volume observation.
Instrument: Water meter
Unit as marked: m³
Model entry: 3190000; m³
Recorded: 2990.229; m³
